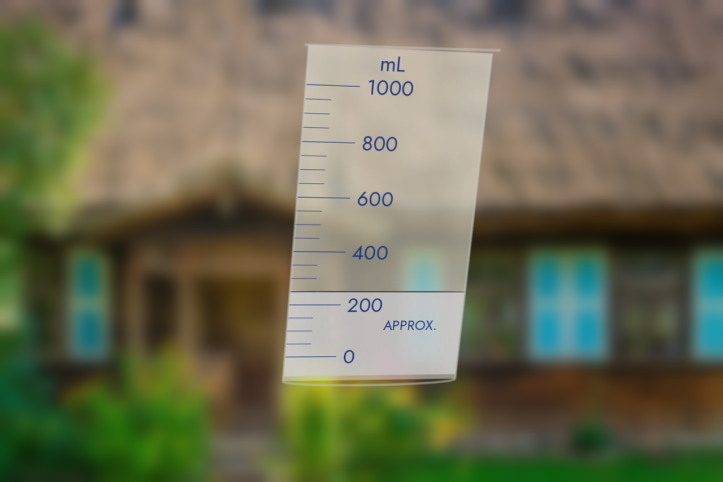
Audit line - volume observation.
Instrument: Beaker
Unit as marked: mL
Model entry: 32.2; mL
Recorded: 250; mL
